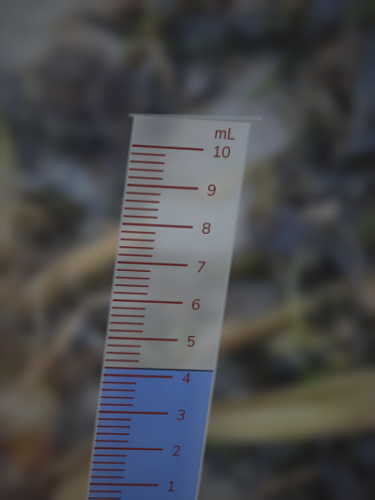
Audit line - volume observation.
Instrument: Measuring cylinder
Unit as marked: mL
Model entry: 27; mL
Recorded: 4.2; mL
